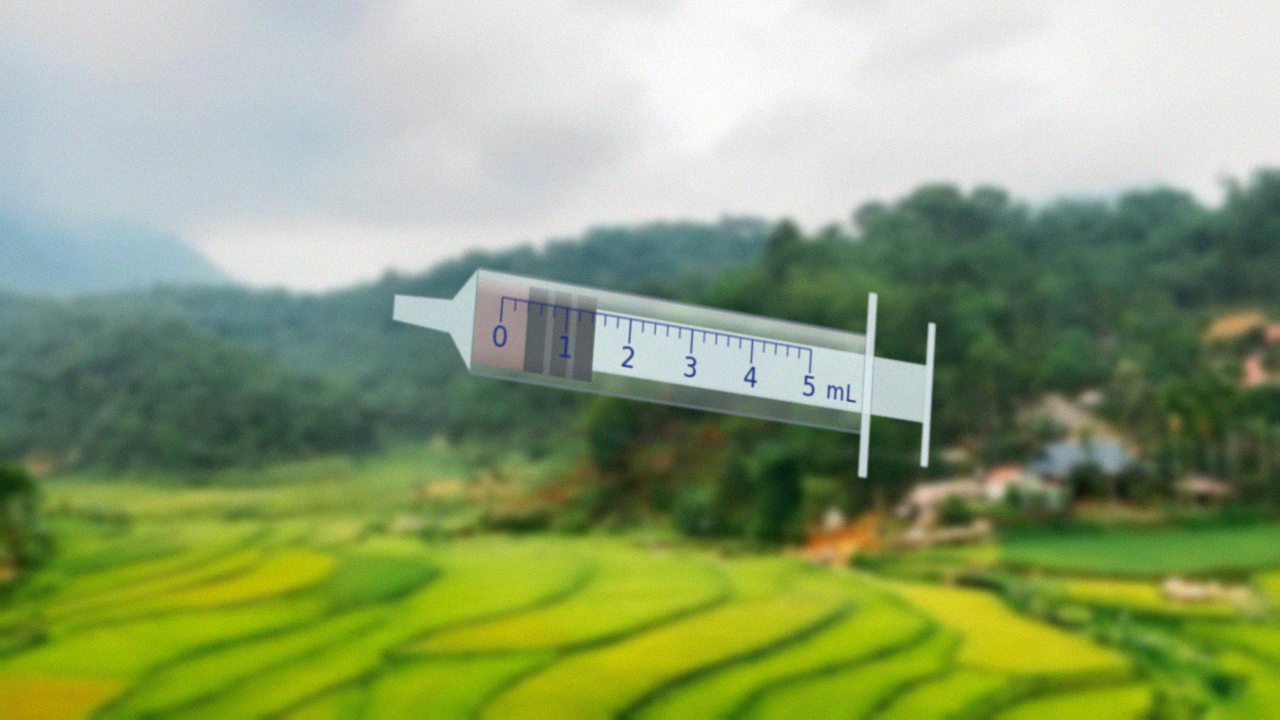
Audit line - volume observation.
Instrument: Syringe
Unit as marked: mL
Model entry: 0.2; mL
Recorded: 0.4; mL
